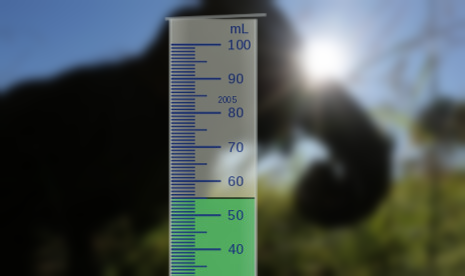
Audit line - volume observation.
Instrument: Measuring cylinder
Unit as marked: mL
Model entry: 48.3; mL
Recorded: 55; mL
